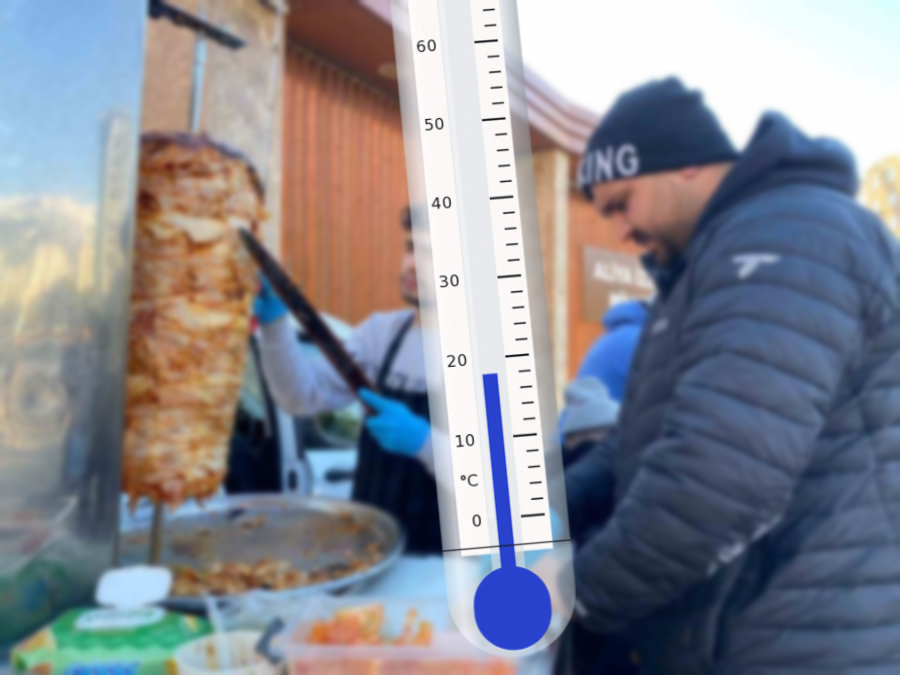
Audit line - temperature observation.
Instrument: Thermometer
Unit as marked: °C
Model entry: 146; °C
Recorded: 18; °C
